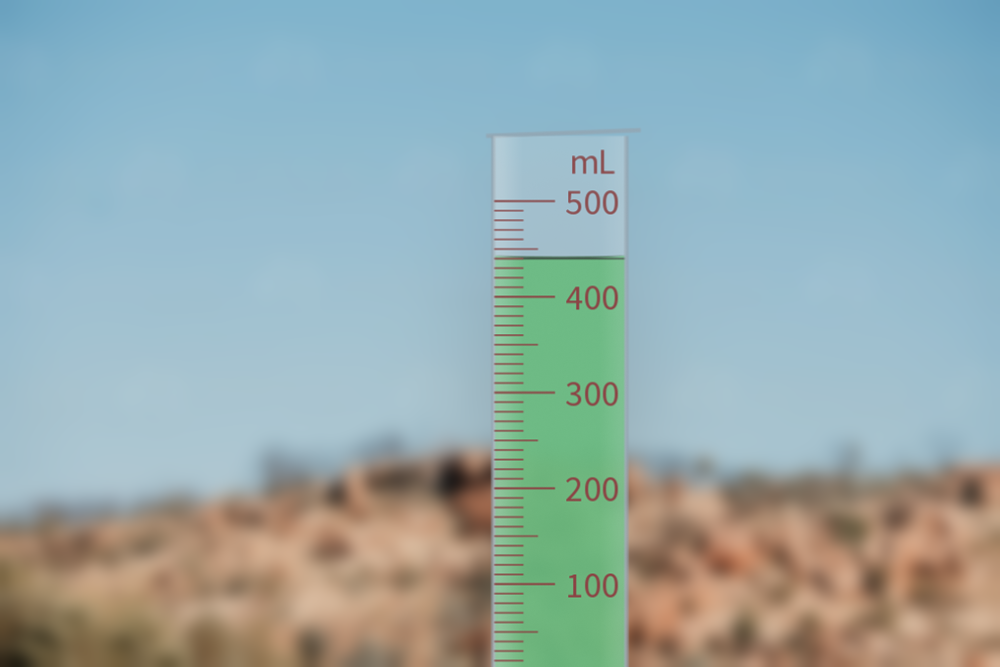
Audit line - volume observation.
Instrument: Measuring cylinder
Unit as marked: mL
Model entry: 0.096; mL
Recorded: 440; mL
